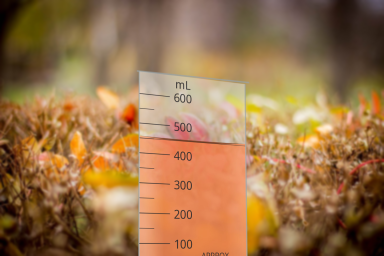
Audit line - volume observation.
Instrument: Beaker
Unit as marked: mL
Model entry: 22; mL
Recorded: 450; mL
